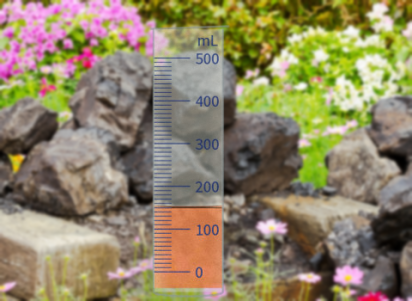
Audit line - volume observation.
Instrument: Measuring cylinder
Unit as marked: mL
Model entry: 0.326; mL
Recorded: 150; mL
